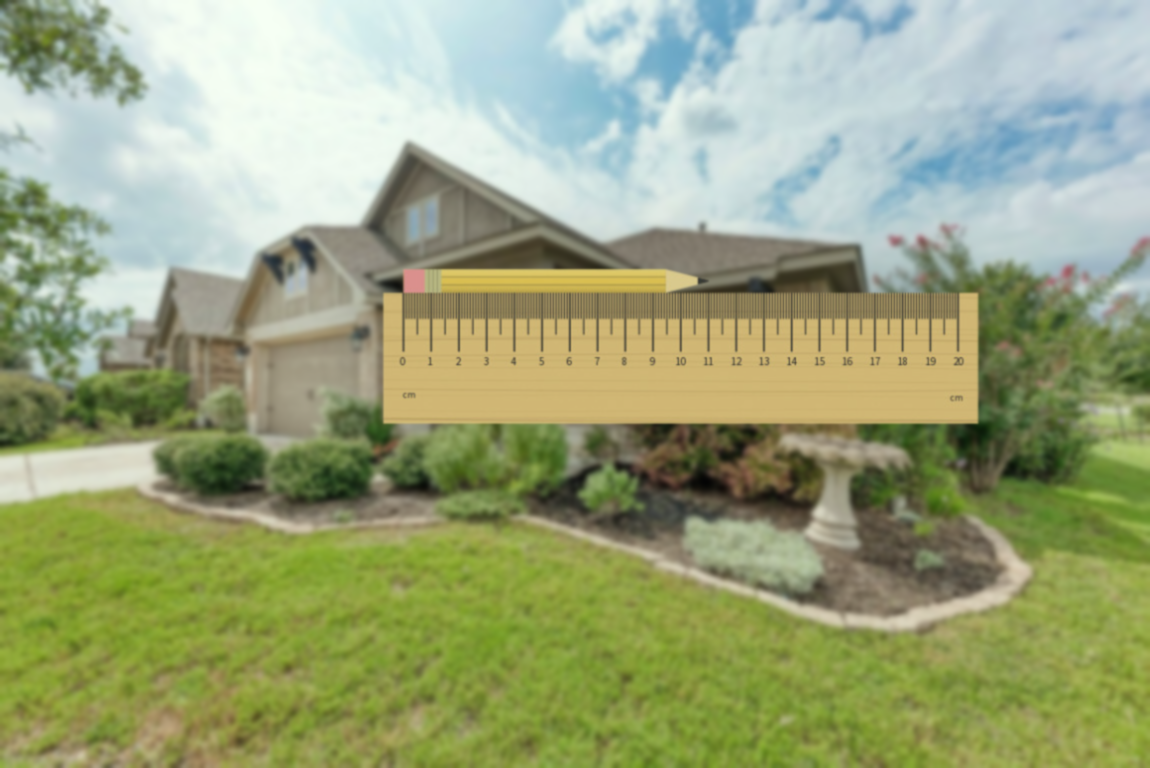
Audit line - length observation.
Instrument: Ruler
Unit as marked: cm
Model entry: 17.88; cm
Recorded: 11; cm
